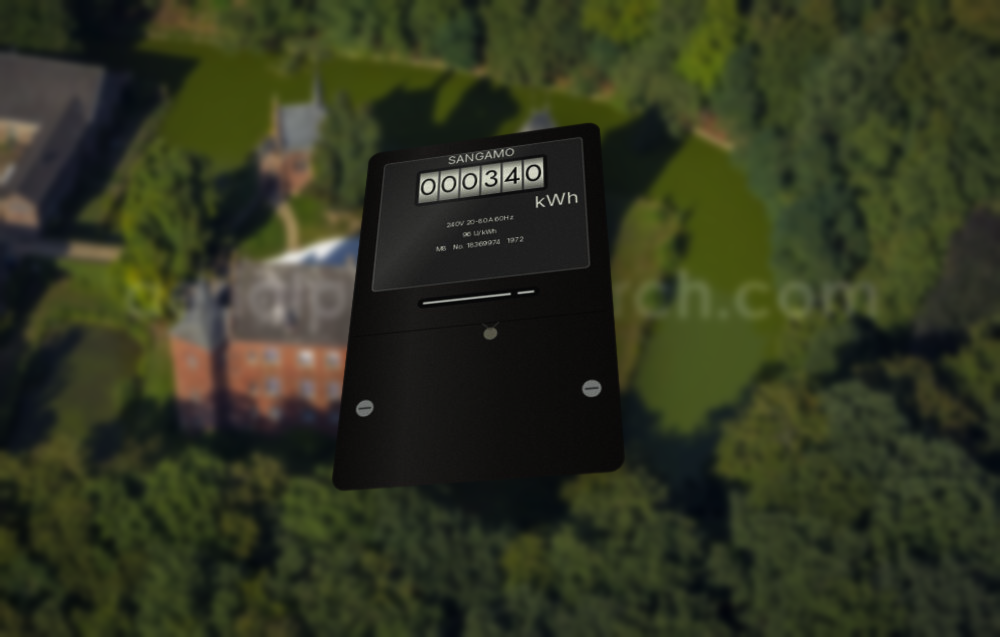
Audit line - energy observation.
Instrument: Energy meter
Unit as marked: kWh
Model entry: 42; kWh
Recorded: 340; kWh
